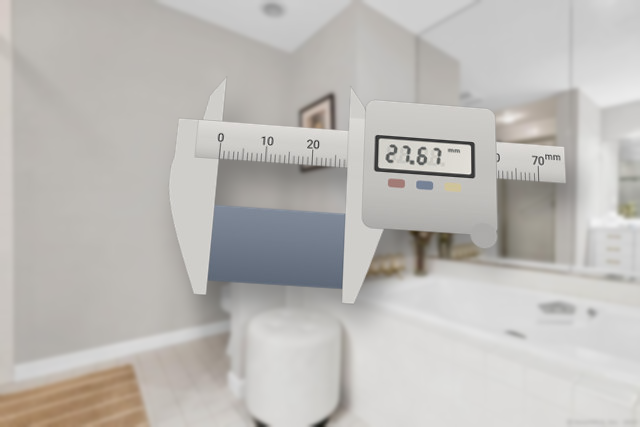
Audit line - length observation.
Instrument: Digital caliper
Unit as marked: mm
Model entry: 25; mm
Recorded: 27.67; mm
